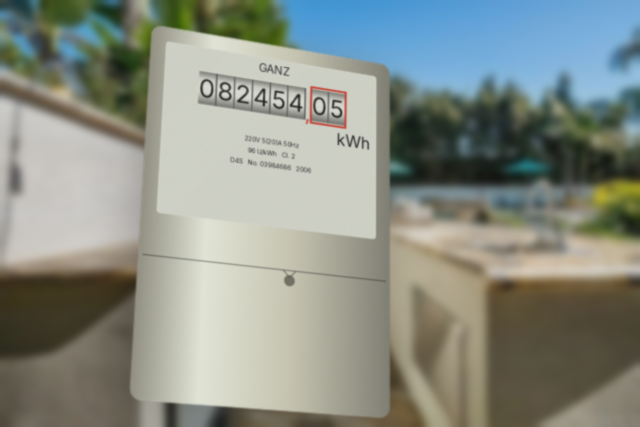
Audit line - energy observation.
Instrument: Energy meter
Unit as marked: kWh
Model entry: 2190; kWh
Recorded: 82454.05; kWh
